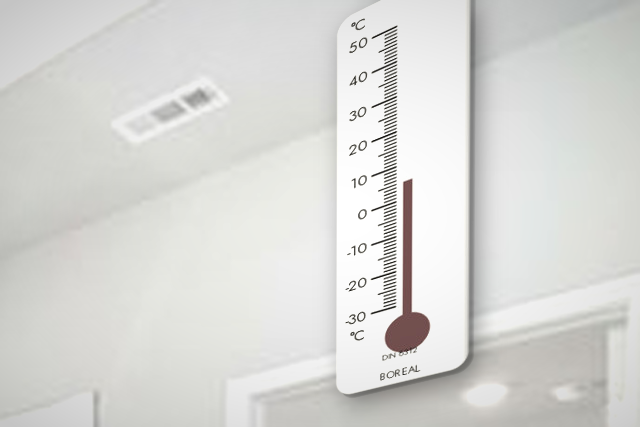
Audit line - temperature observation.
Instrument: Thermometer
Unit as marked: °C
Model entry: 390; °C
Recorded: 5; °C
